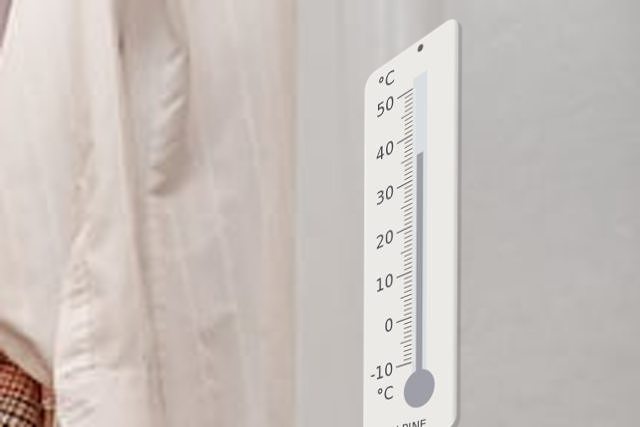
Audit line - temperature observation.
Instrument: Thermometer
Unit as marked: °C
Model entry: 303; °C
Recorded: 35; °C
